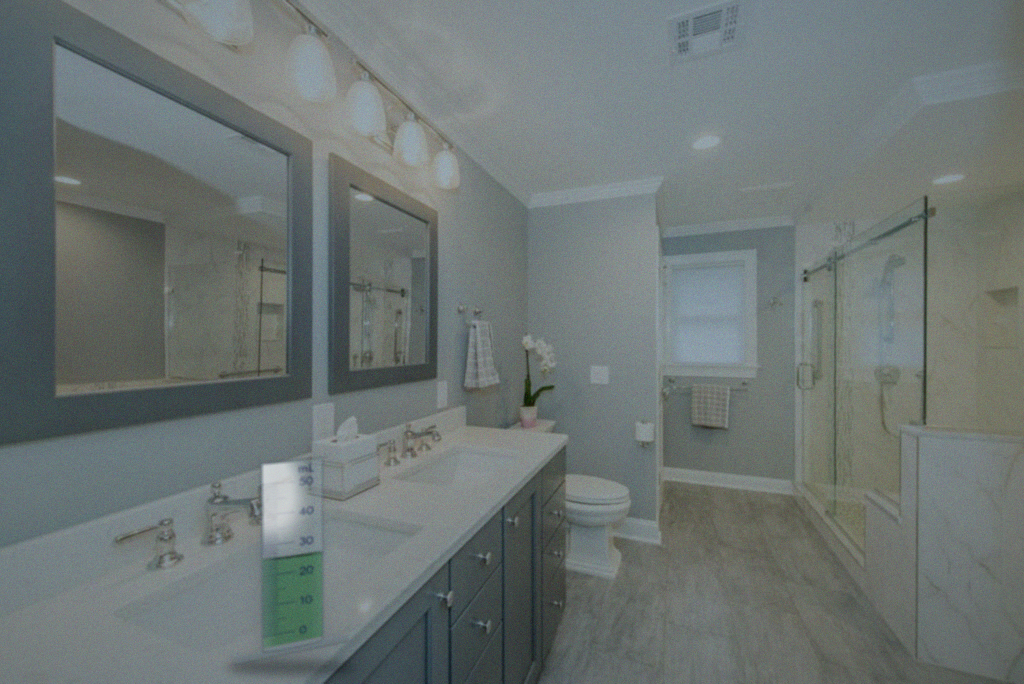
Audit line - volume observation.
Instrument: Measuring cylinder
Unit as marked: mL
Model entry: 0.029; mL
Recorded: 25; mL
